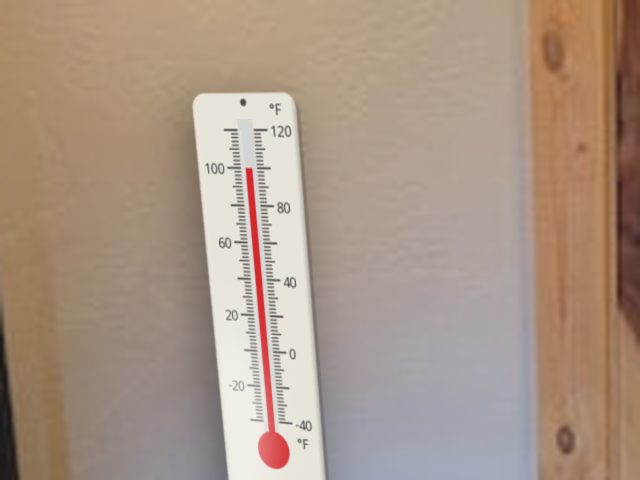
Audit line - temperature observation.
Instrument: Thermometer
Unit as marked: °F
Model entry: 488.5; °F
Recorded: 100; °F
